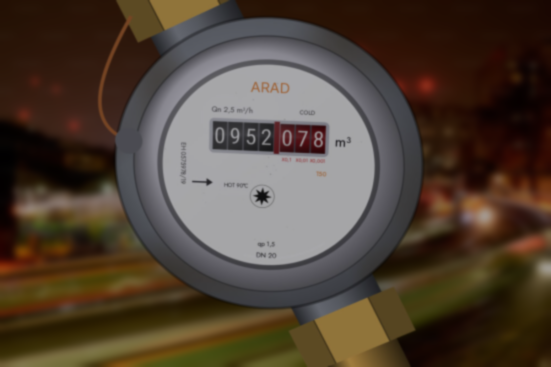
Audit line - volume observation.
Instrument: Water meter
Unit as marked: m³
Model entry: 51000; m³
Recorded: 952.078; m³
